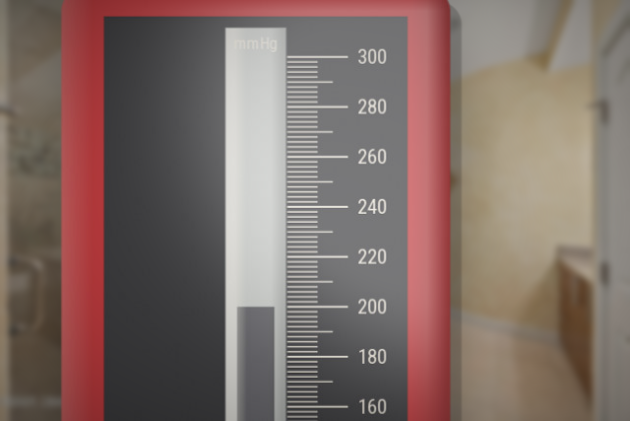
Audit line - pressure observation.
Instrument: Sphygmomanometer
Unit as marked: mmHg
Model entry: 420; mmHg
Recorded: 200; mmHg
